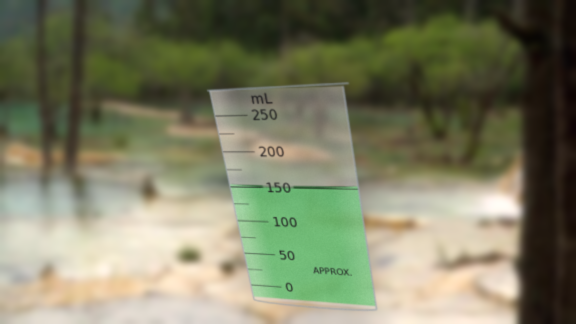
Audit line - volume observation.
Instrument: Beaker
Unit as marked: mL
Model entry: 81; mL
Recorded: 150; mL
